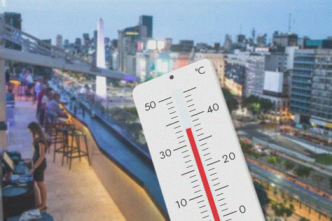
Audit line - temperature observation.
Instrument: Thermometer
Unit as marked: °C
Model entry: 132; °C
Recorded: 36; °C
